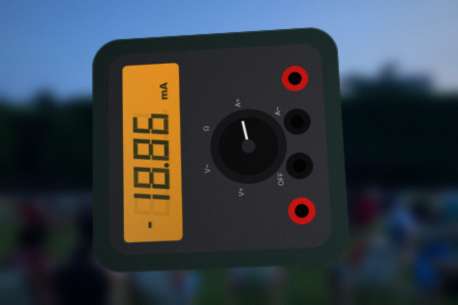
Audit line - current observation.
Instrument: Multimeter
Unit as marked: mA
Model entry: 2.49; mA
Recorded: -18.86; mA
